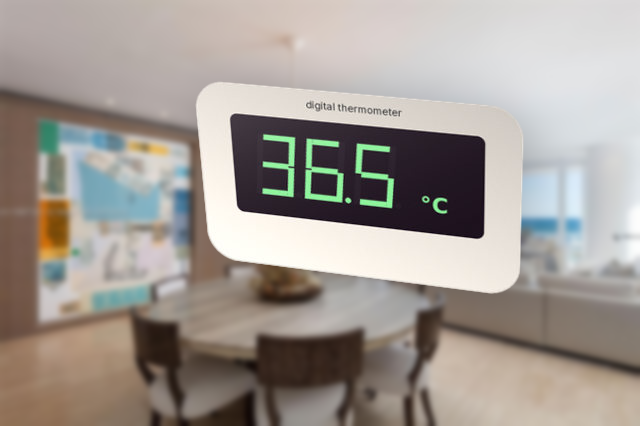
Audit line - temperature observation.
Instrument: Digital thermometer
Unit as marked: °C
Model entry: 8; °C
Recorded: 36.5; °C
